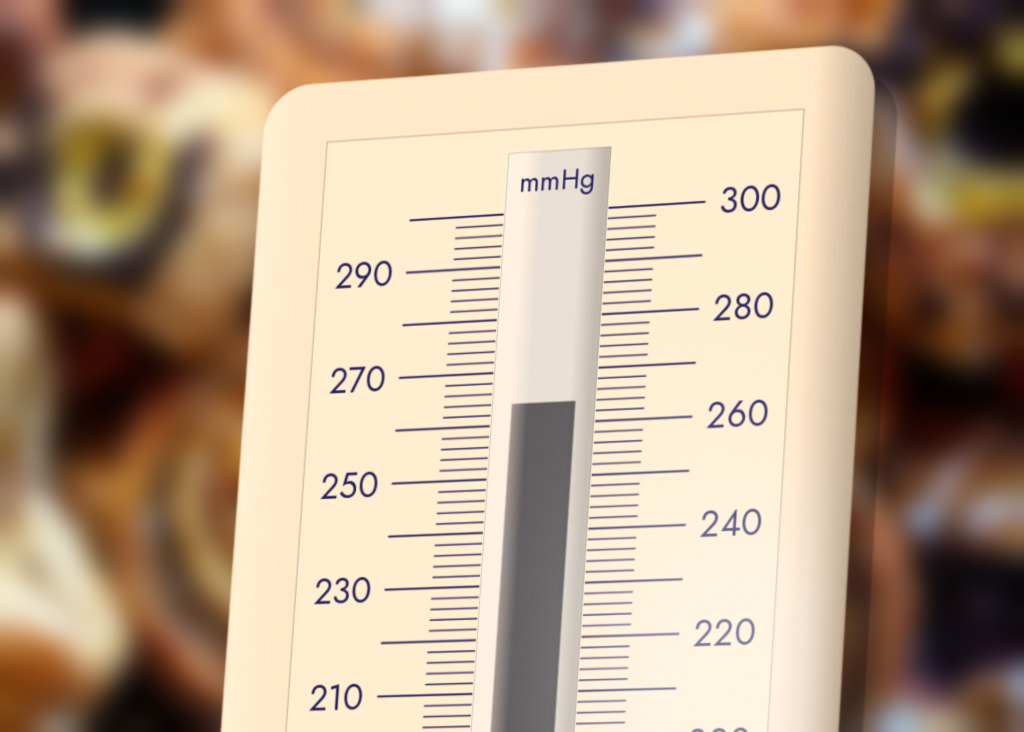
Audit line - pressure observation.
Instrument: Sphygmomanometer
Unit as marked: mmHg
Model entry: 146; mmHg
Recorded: 264; mmHg
